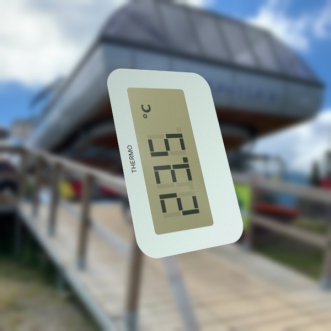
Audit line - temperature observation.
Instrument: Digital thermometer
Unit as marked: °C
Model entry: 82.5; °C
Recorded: 23.5; °C
